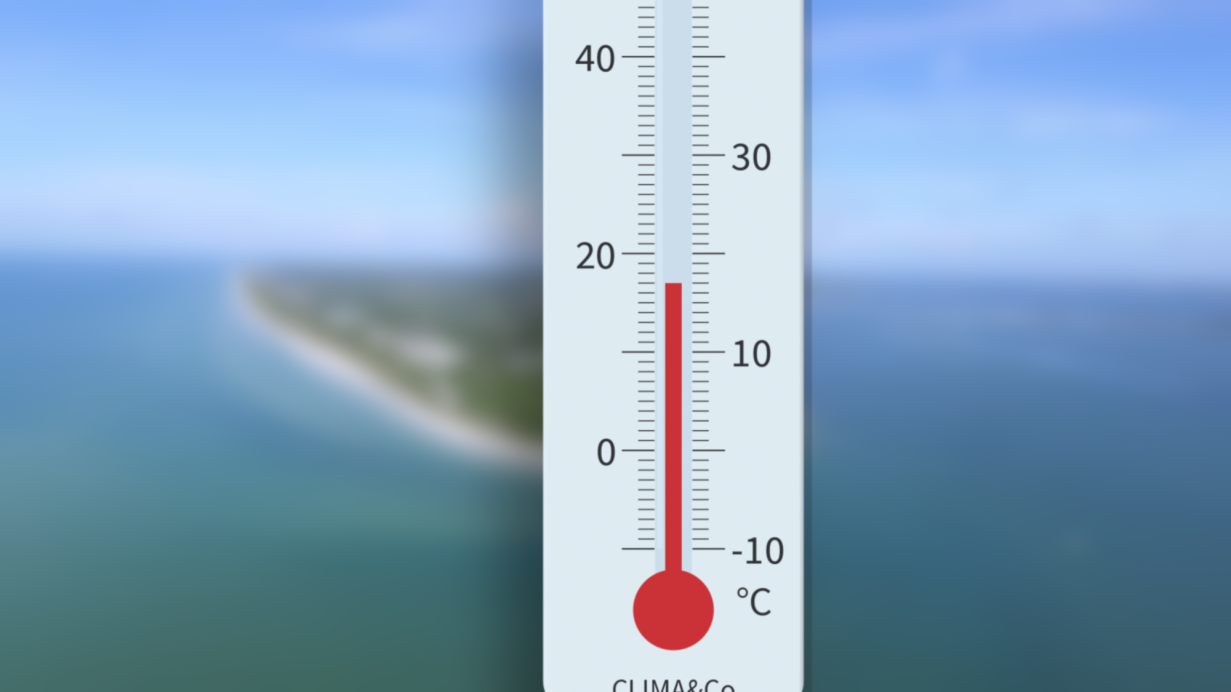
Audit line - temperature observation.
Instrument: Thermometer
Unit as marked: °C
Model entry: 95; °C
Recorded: 17; °C
